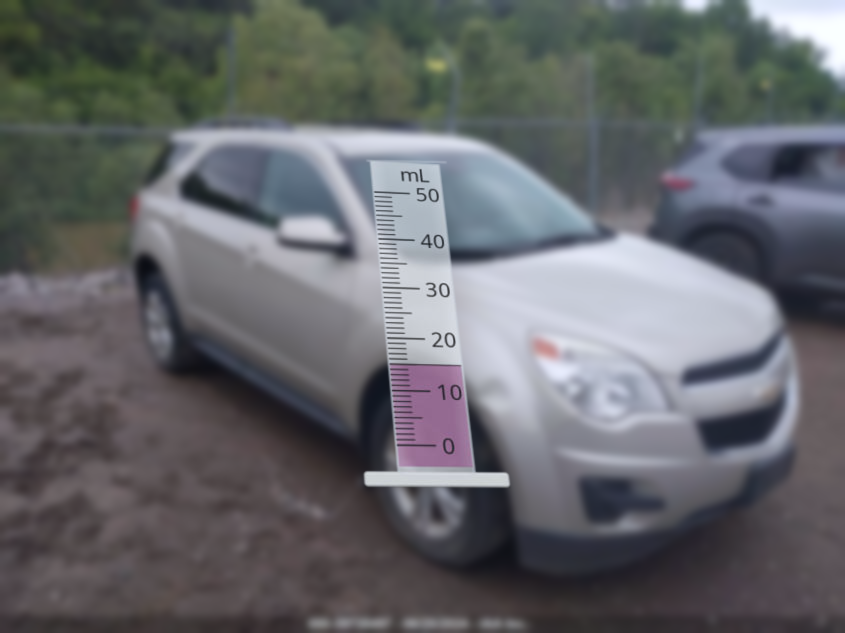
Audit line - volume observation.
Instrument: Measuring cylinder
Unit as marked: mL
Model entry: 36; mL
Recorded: 15; mL
